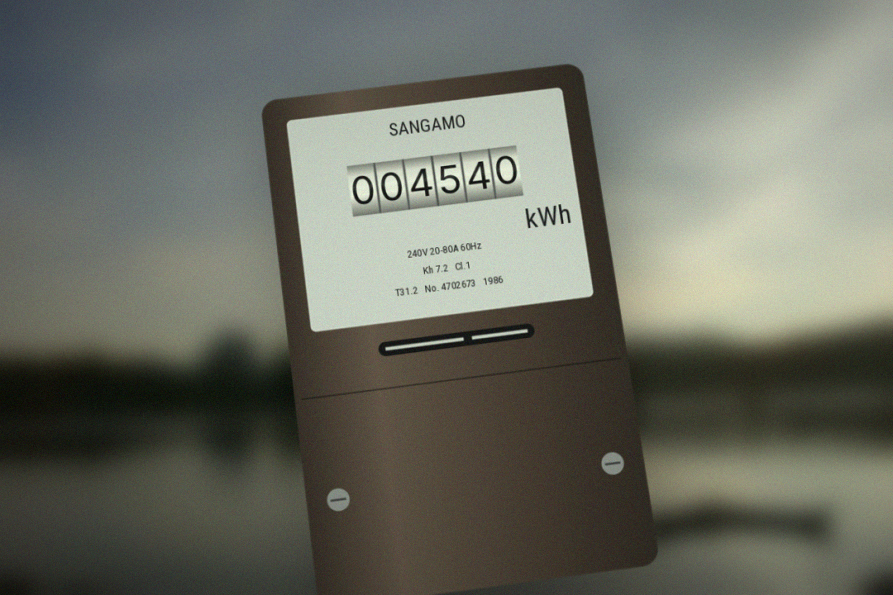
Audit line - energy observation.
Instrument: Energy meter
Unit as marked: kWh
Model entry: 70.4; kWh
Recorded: 4540; kWh
